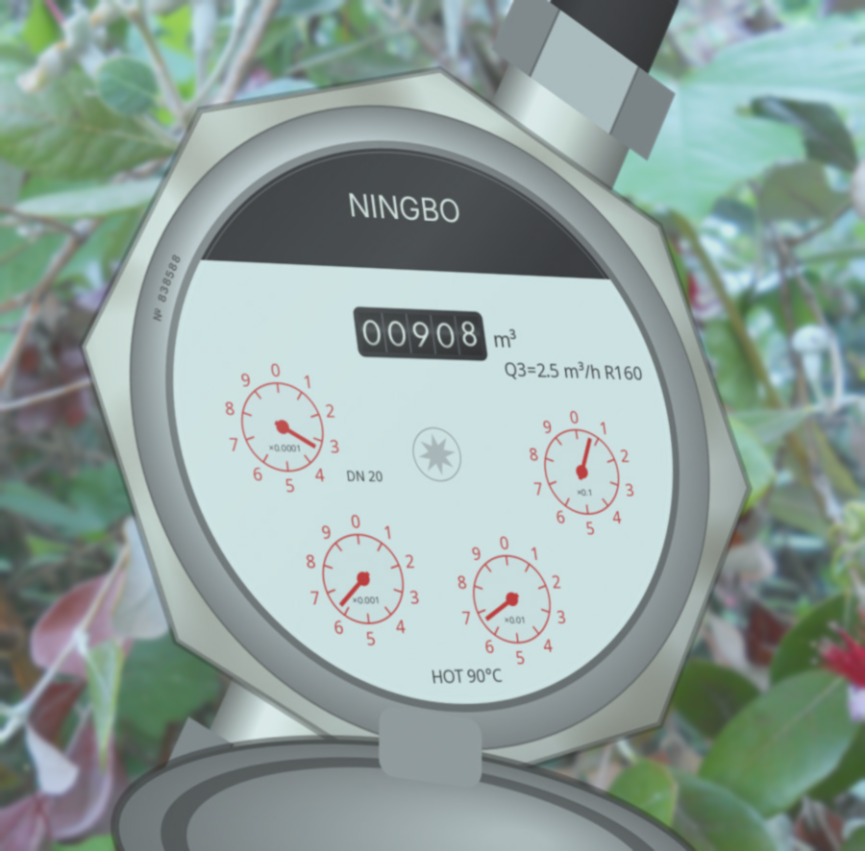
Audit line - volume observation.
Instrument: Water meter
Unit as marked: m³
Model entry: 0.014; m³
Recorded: 908.0663; m³
